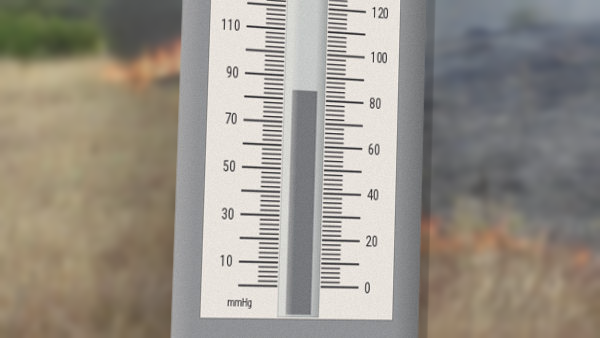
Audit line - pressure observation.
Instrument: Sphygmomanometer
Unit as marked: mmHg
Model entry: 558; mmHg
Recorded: 84; mmHg
